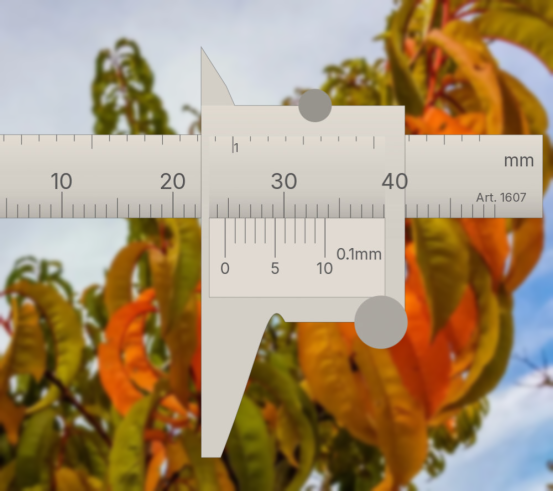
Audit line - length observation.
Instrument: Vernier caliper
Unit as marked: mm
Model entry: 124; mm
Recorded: 24.7; mm
